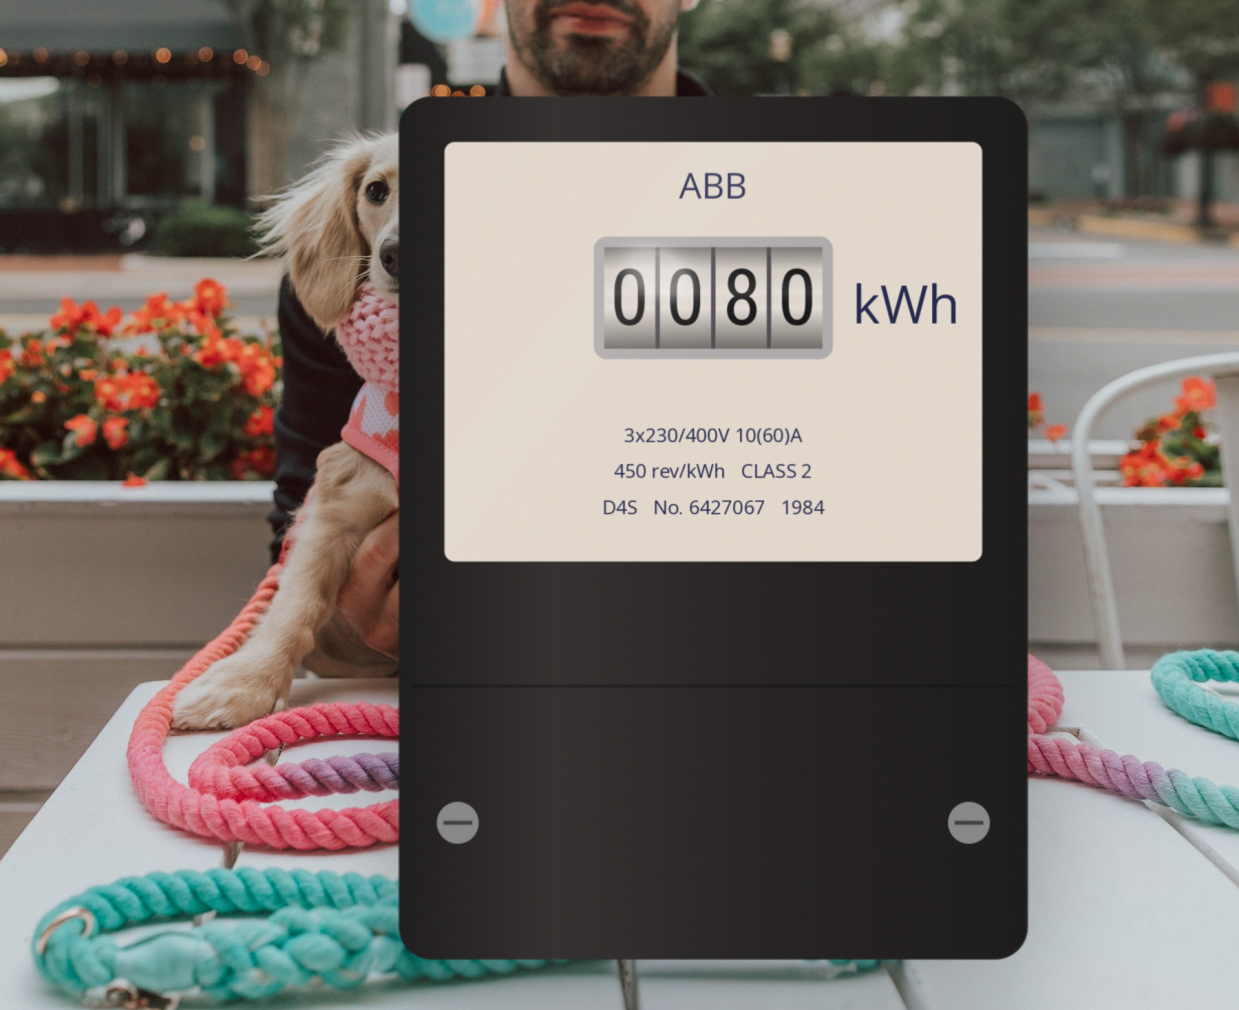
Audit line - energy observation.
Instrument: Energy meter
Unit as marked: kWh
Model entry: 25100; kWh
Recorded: 80; kWh
